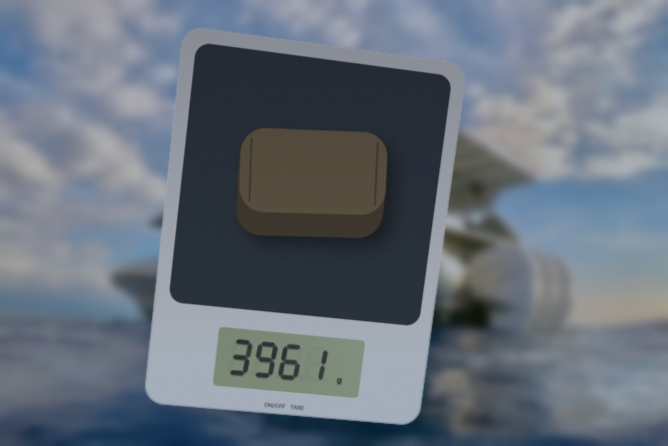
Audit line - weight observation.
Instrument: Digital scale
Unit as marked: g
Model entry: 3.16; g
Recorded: 3961; g
